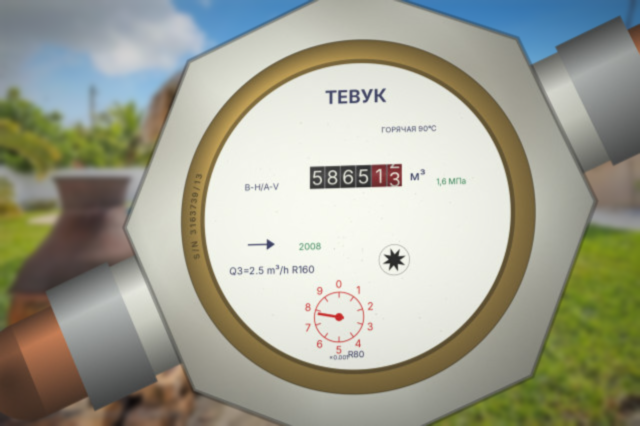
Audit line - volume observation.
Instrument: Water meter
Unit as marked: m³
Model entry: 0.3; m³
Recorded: 5865.127; m³
